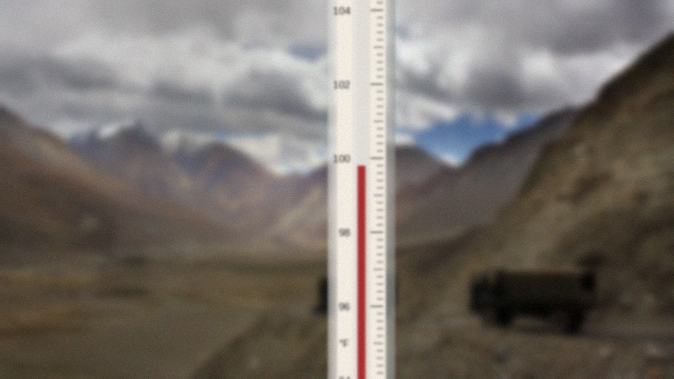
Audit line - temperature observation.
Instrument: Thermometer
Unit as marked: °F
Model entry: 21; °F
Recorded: 99.8; °F
